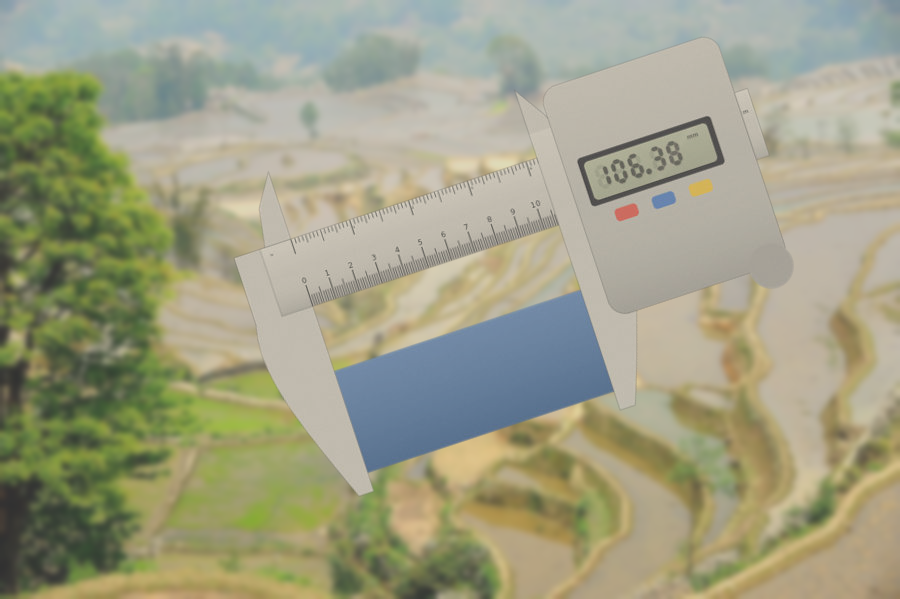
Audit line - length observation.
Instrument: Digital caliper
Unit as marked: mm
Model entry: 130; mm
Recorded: 106.38; mm
